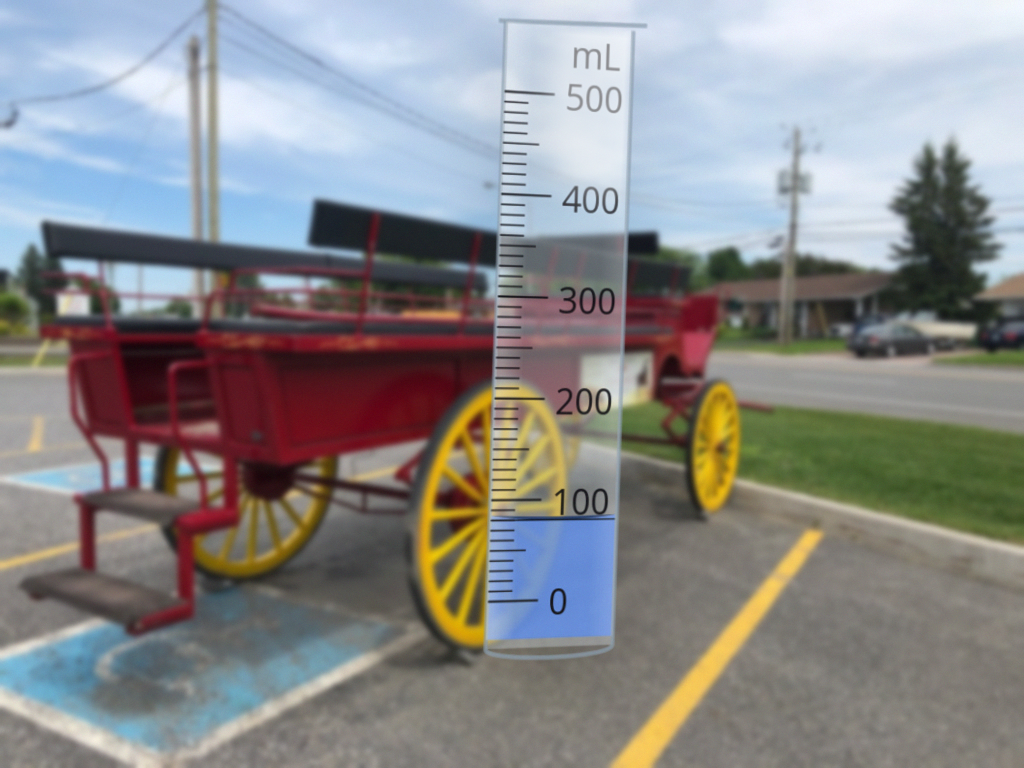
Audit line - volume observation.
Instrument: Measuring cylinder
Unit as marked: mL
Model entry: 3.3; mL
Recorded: 80; mL
